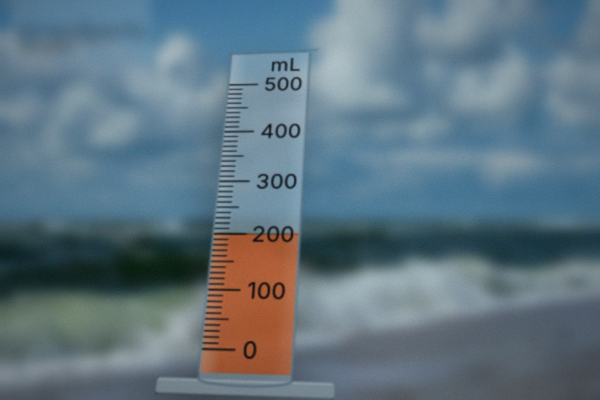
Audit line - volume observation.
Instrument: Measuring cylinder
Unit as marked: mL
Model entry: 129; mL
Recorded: 200; mL
